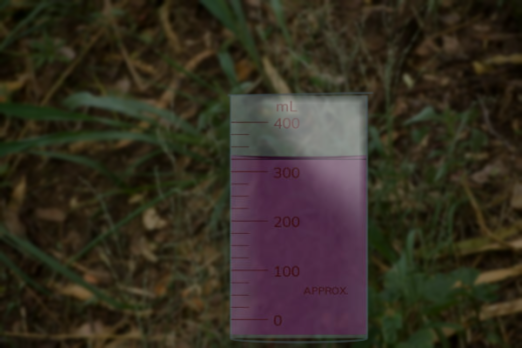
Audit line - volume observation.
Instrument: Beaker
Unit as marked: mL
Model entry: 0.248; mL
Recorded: 325; mL
